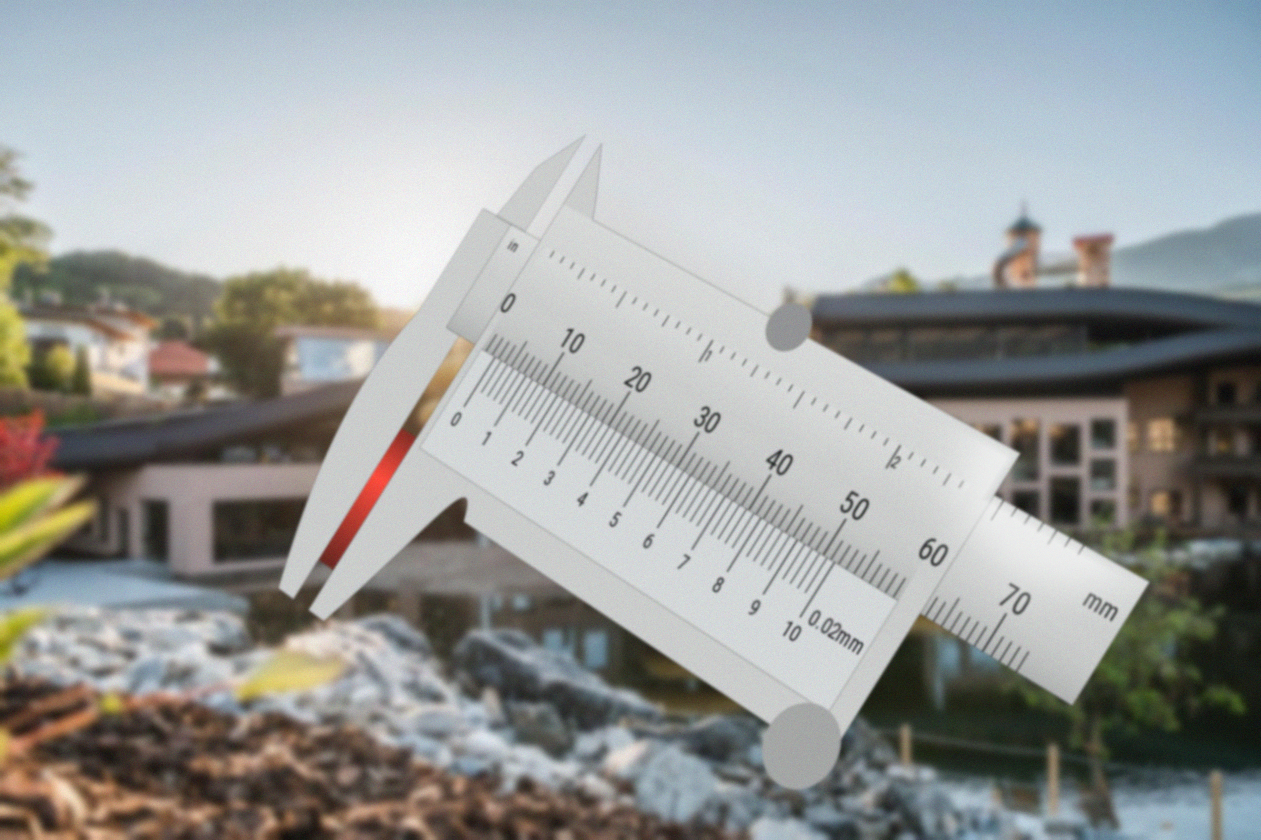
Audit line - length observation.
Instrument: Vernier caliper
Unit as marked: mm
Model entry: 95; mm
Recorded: 2.5; mm
